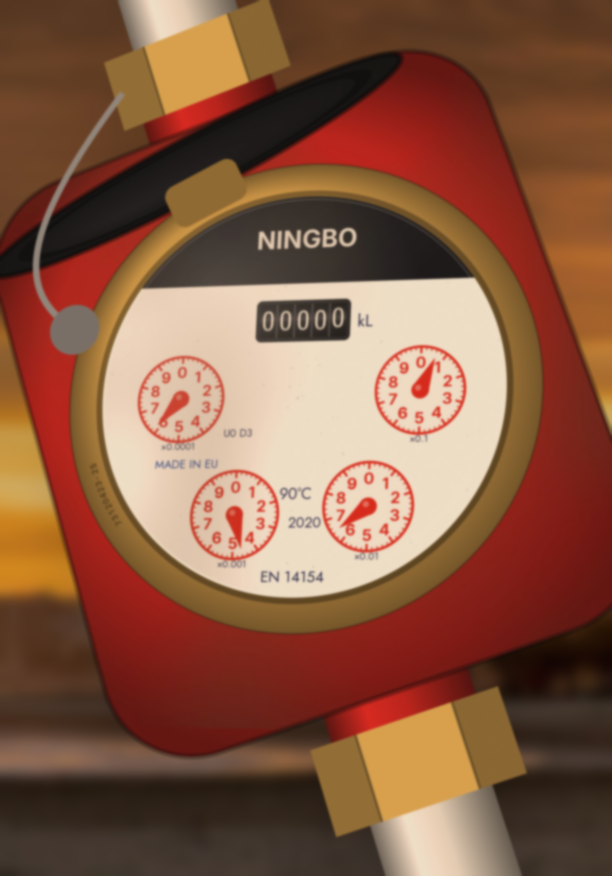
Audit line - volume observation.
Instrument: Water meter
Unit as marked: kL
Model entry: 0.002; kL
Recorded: 0.0646; kL
